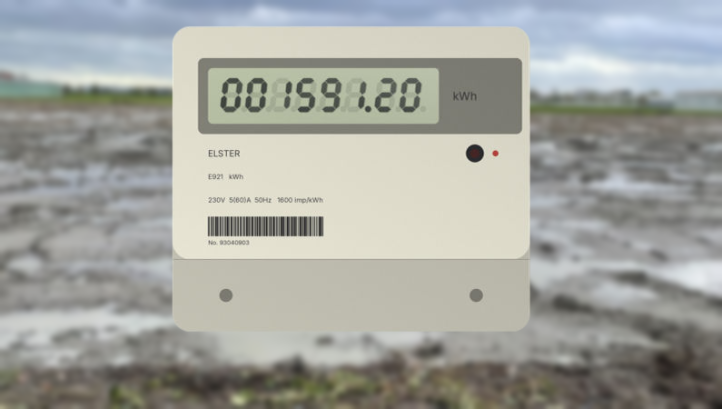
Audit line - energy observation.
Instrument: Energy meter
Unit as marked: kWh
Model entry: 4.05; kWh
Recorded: 1591.20; kWh
